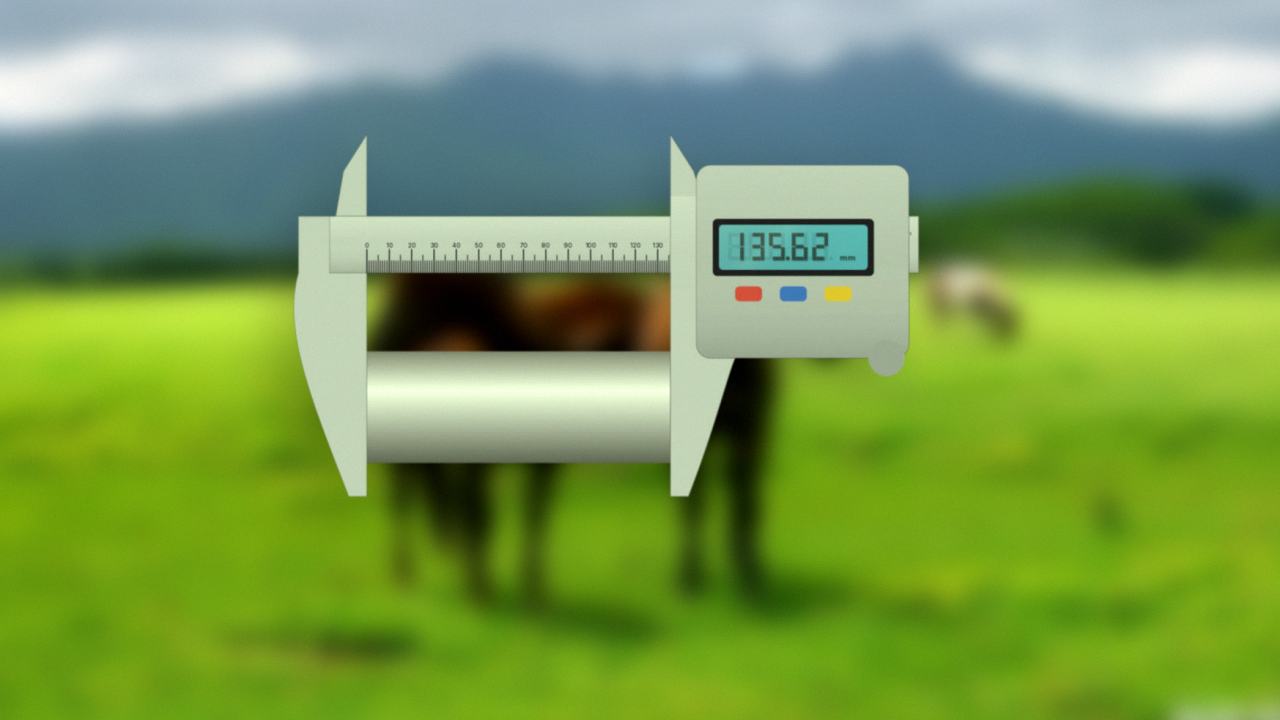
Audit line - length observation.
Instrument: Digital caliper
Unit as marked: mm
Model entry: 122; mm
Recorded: 135.62; mm
